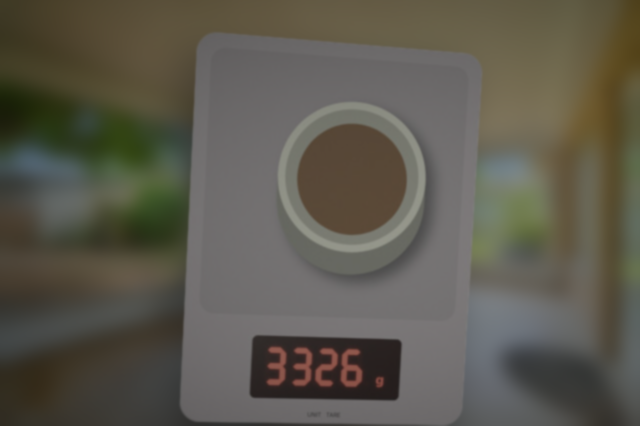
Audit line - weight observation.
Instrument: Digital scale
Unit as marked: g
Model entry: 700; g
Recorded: 3326; g
